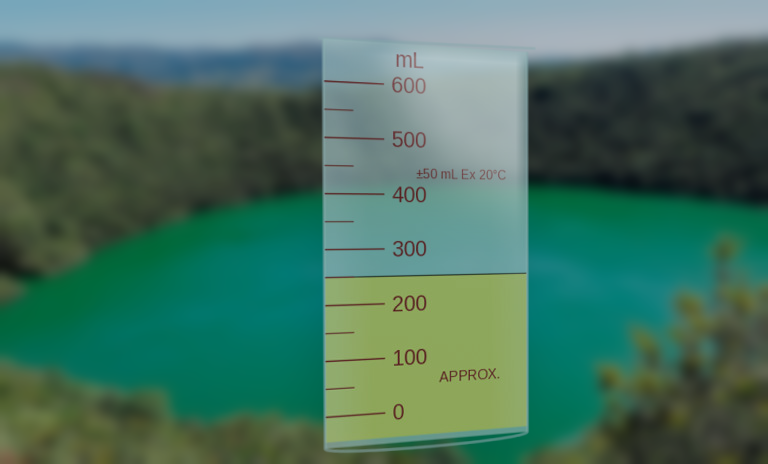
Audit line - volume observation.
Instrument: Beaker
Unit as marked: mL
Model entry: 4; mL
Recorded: 250; mL
